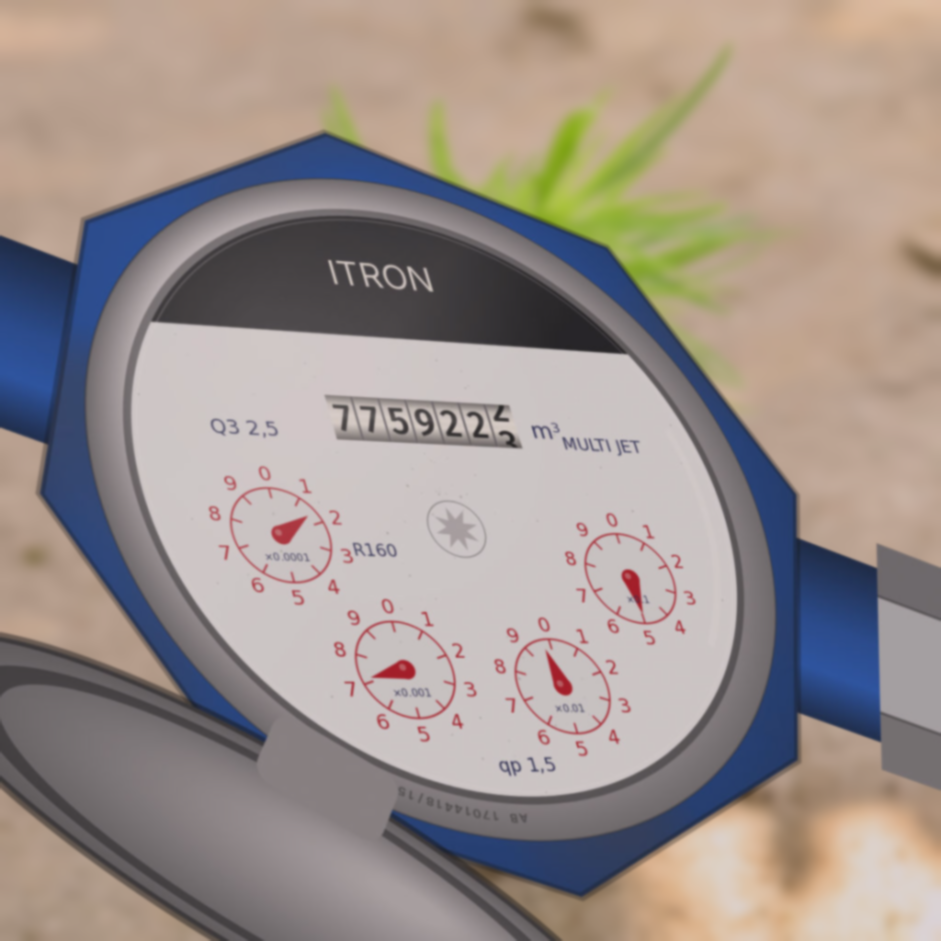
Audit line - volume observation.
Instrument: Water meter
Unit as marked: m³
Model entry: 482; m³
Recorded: 7759222.4971; m³
